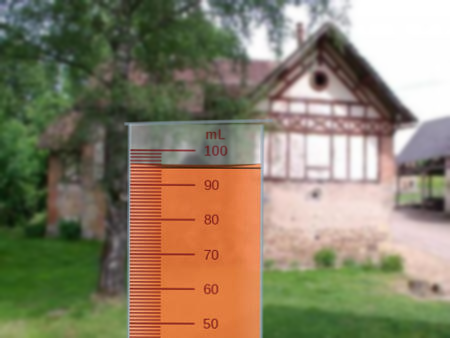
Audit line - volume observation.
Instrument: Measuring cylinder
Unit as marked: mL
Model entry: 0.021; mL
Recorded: 95; mL
